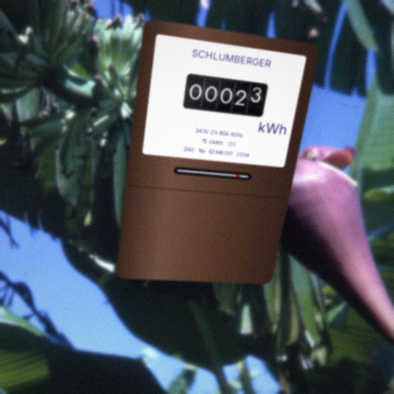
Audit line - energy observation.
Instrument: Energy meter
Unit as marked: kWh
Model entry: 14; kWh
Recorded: 23; kWh
